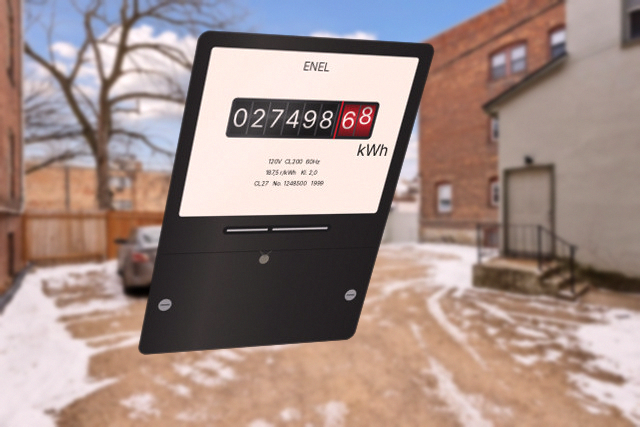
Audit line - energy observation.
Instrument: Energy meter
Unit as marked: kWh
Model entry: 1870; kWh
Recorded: 27498.68; kWh
